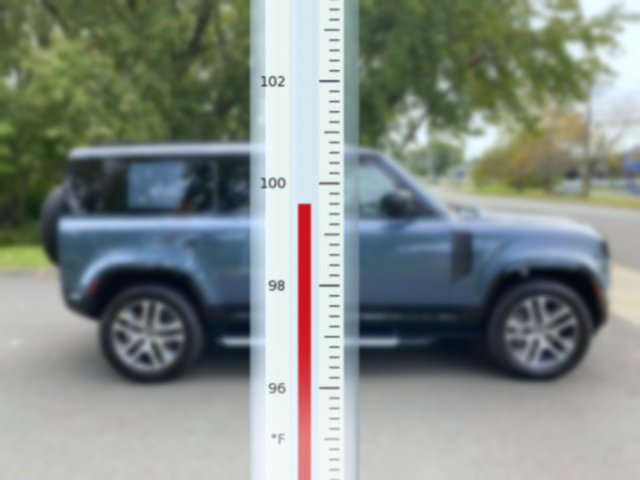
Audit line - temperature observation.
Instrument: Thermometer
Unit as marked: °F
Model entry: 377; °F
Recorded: 99.6; °F
